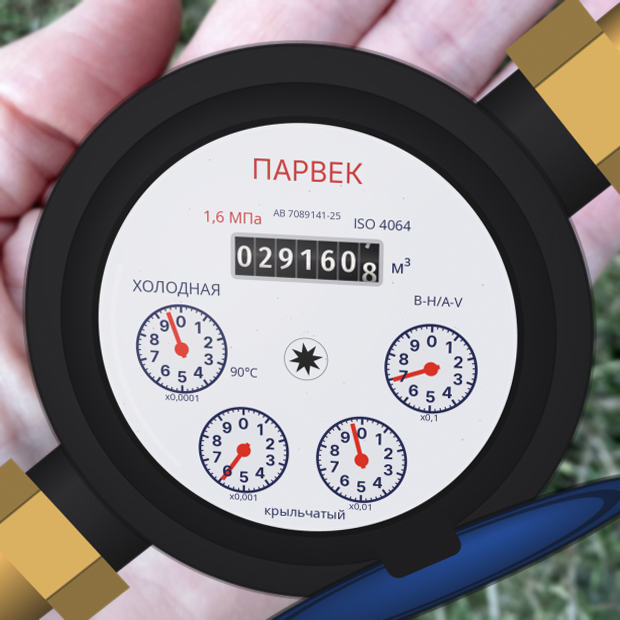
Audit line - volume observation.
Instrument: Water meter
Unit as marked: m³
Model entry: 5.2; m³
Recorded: 291607.6959; m³
